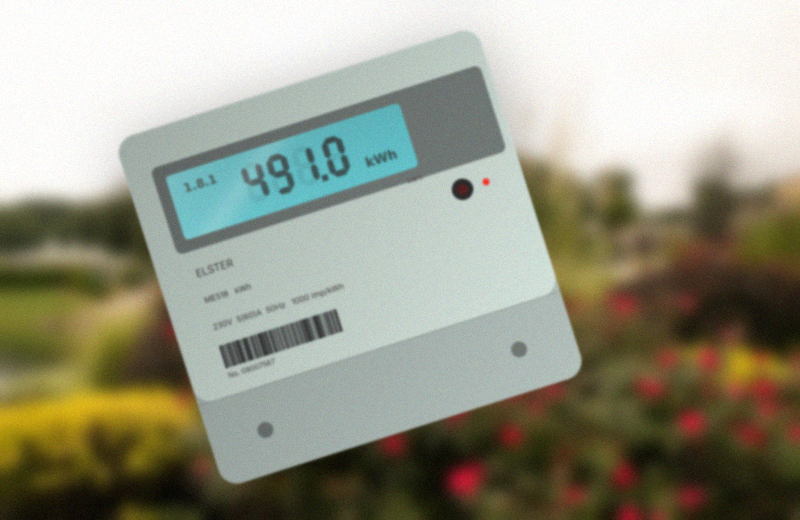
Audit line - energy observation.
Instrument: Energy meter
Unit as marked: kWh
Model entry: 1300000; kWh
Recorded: 491.0; kWh
